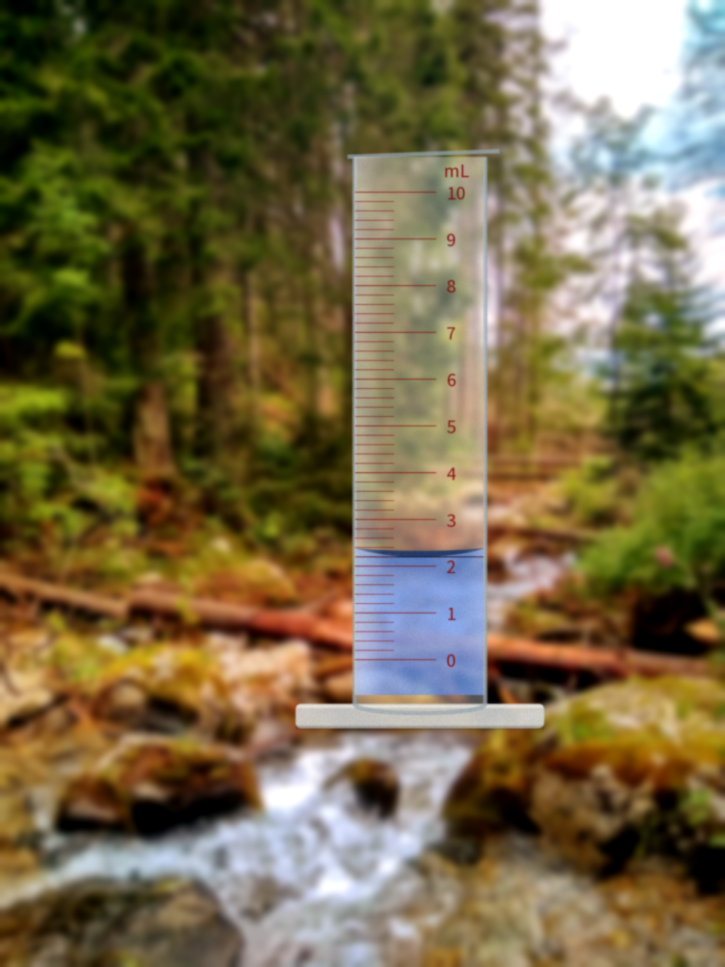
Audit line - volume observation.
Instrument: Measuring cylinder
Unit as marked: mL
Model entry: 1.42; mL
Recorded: 2.2; mL
